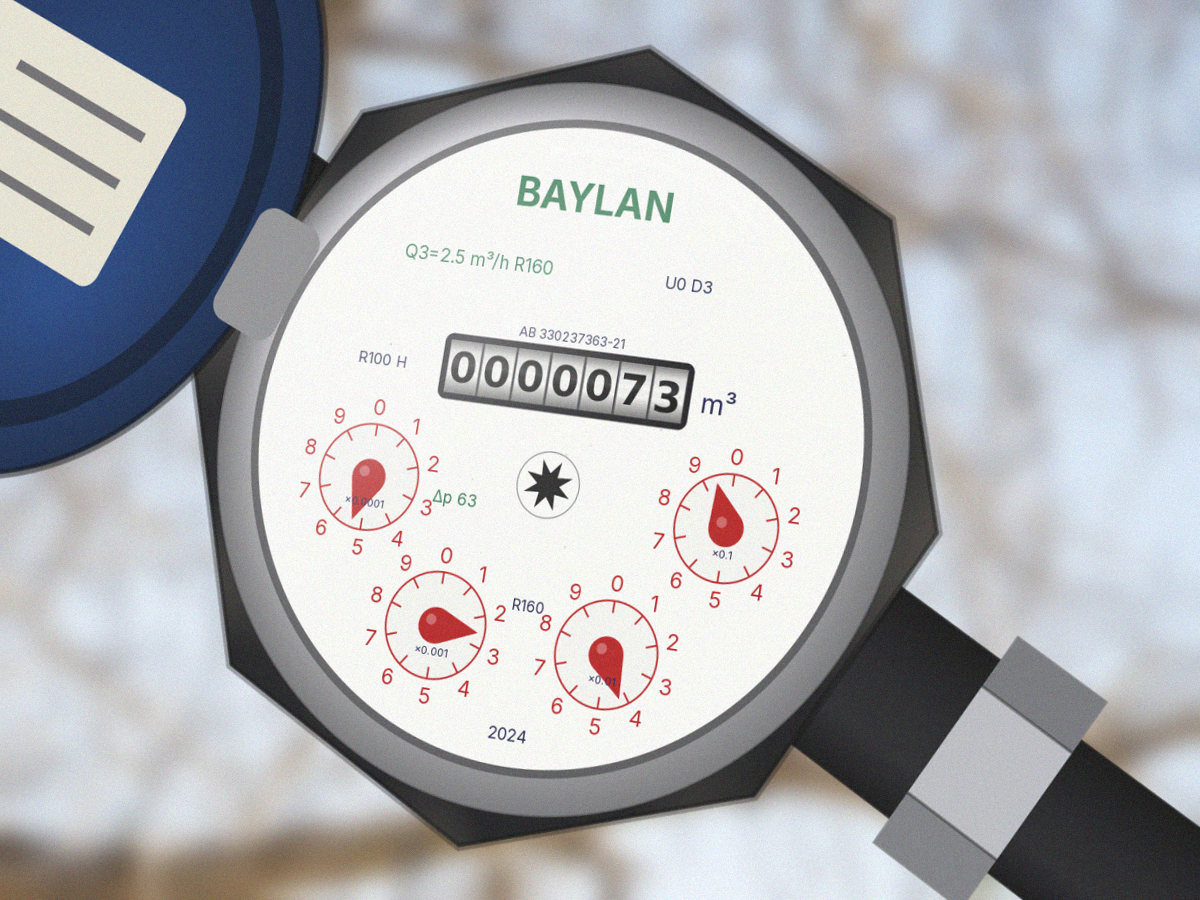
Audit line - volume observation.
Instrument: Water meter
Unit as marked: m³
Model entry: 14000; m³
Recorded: 72.9425; m³
